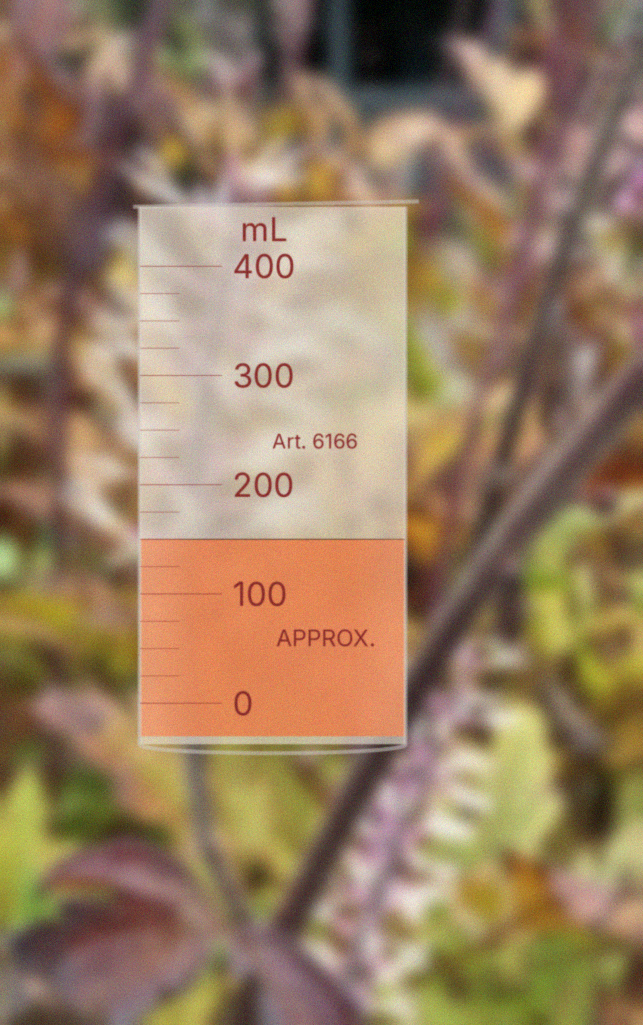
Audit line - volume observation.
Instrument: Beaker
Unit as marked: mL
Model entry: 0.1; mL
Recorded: 150; mL
